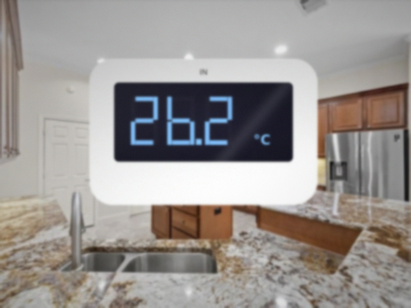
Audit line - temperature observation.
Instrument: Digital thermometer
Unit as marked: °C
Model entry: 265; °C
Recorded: 26.2; °C
